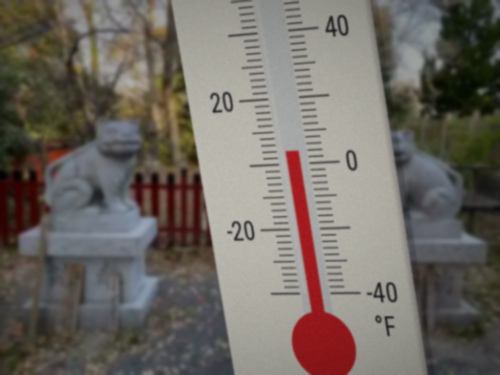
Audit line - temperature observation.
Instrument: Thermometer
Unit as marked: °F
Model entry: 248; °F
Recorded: 4; °F
